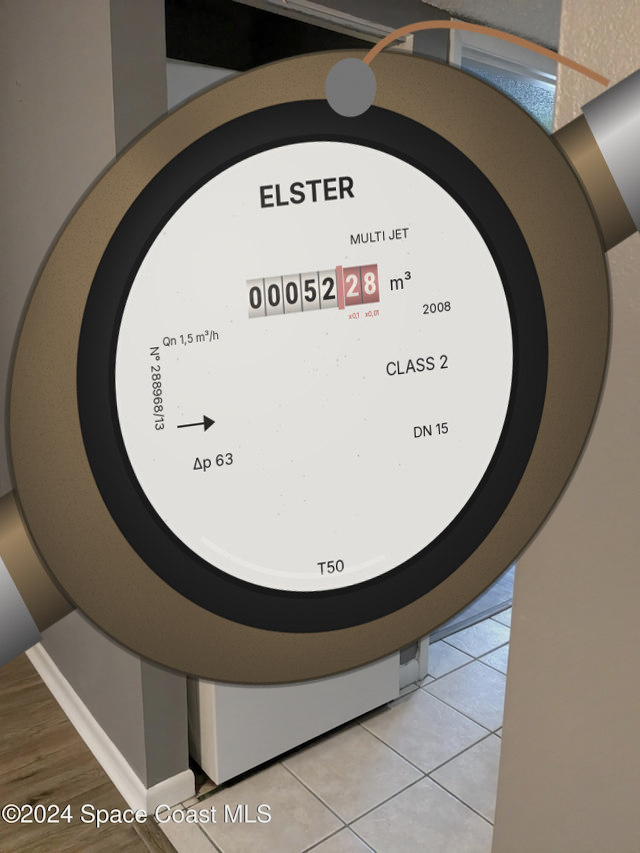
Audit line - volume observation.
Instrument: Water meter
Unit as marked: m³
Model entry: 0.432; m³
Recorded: 52.28; m³
